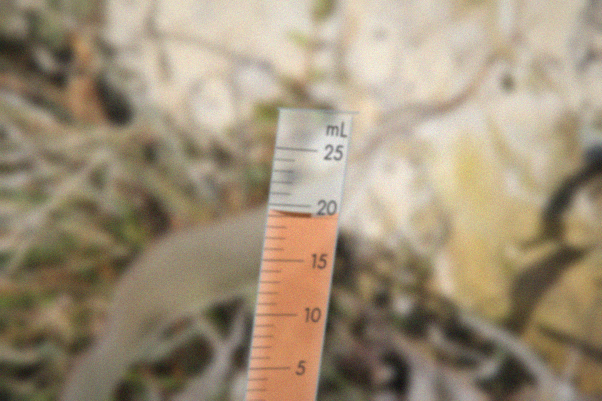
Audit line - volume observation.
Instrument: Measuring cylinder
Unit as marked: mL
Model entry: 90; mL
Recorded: 19; mL
